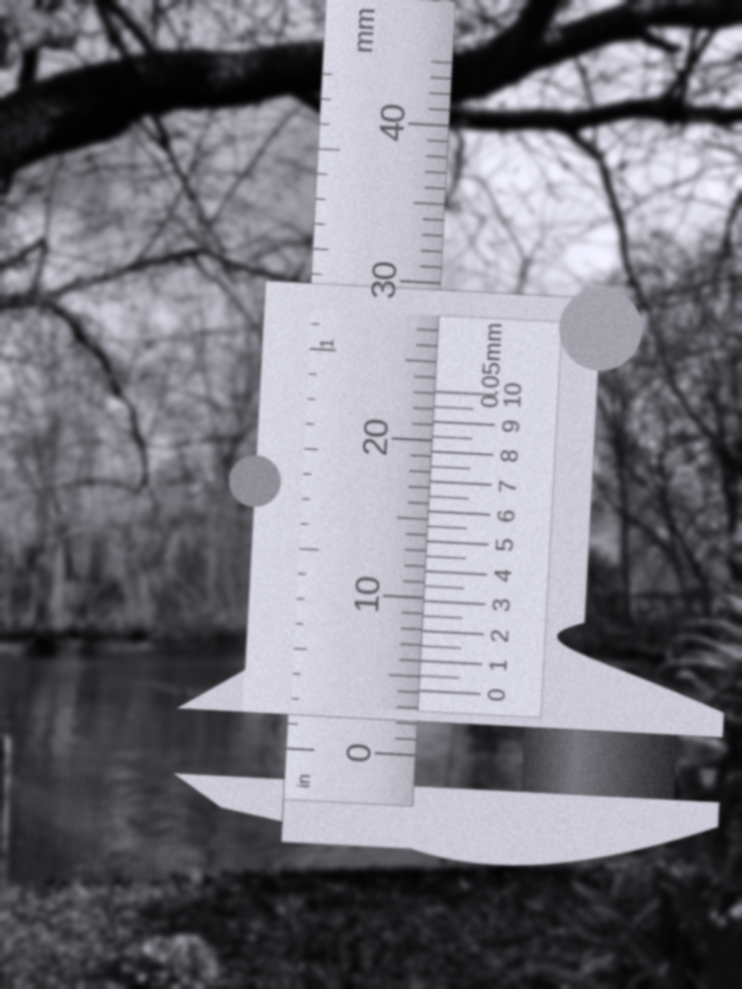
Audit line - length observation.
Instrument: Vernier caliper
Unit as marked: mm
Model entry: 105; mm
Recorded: 4.1; mm
